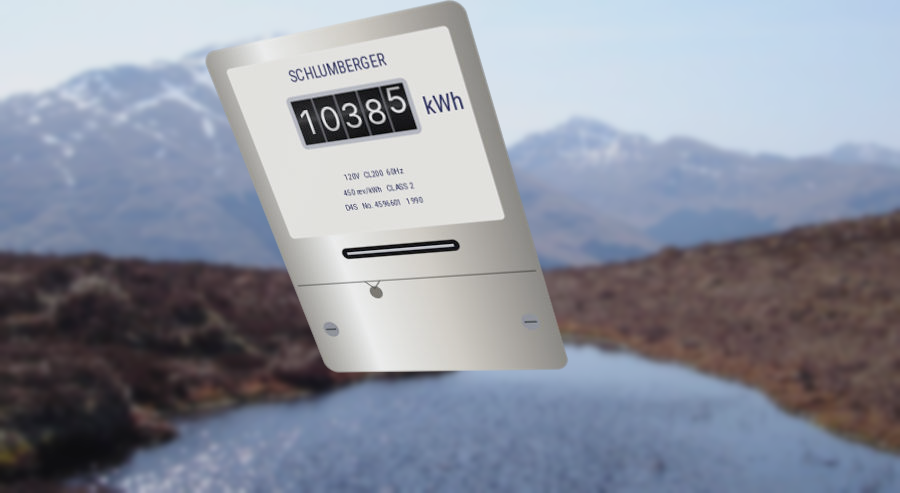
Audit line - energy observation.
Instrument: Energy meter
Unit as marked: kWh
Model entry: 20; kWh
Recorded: 10385; kWh
